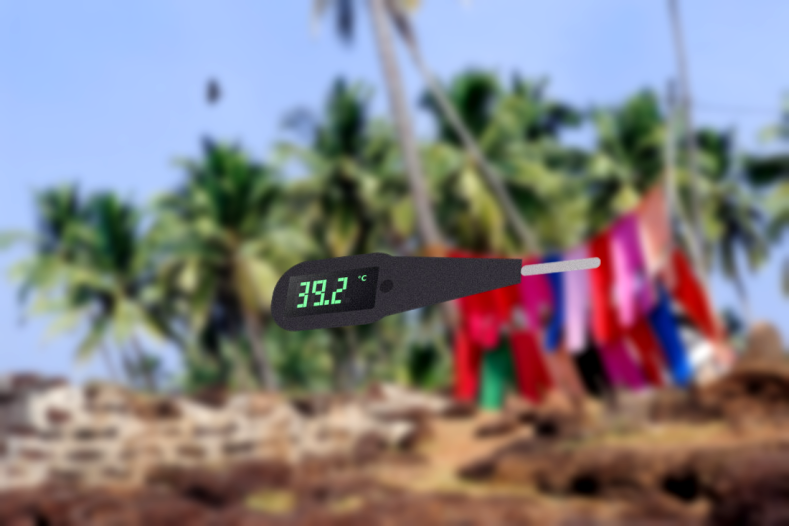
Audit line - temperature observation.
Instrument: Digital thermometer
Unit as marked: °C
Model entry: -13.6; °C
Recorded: 39.2; °C
